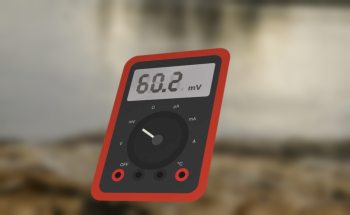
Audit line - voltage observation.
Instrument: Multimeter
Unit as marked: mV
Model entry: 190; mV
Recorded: 60.2; mV
